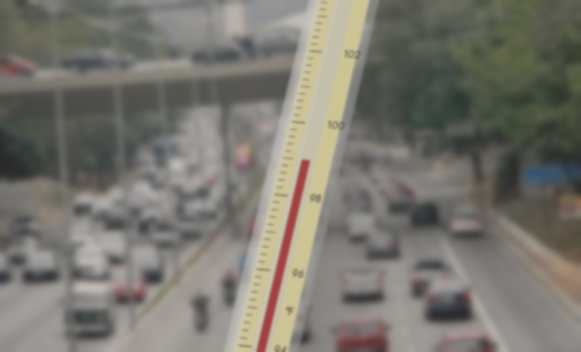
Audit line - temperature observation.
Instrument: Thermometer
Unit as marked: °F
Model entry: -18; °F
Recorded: 99; °F
